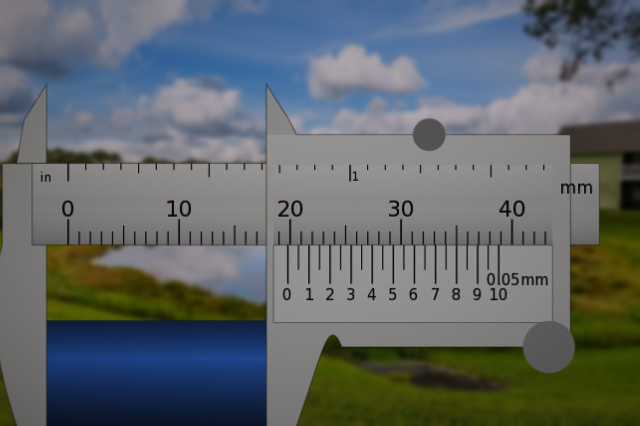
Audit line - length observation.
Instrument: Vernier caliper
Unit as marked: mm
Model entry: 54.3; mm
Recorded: 19.8; mm
